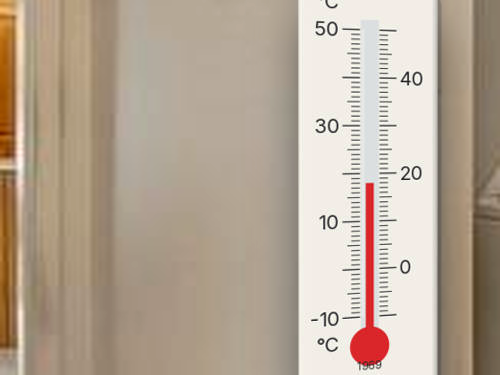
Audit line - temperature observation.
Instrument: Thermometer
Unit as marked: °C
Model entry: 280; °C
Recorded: 18; °C
